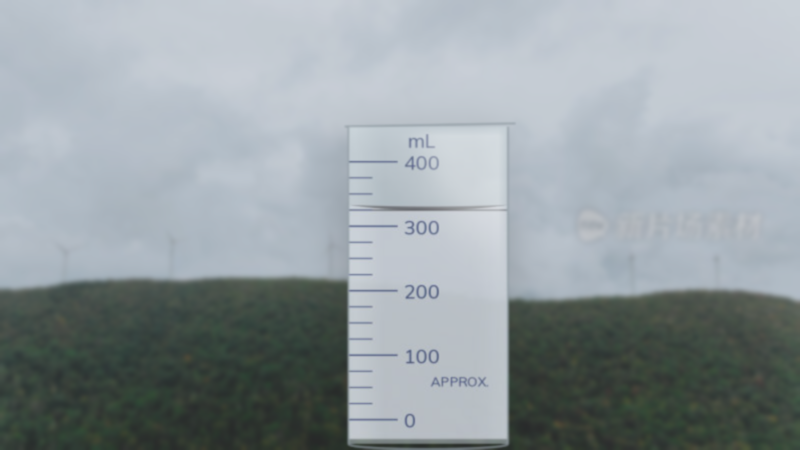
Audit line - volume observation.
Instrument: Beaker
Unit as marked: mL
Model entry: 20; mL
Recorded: 325; mL
